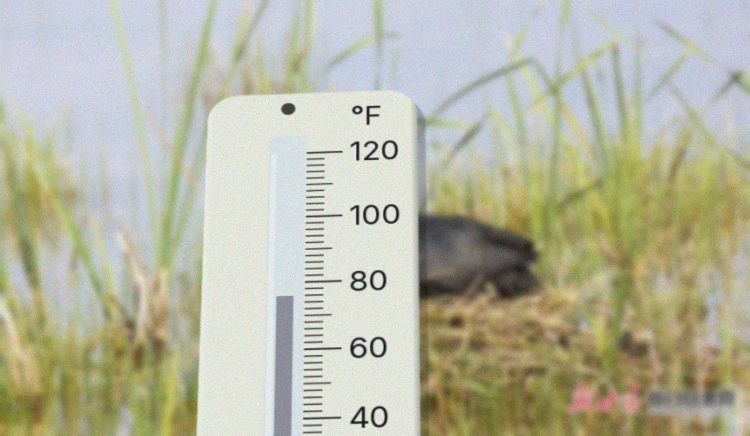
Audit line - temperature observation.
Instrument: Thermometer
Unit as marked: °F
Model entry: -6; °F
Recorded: 76; °F
